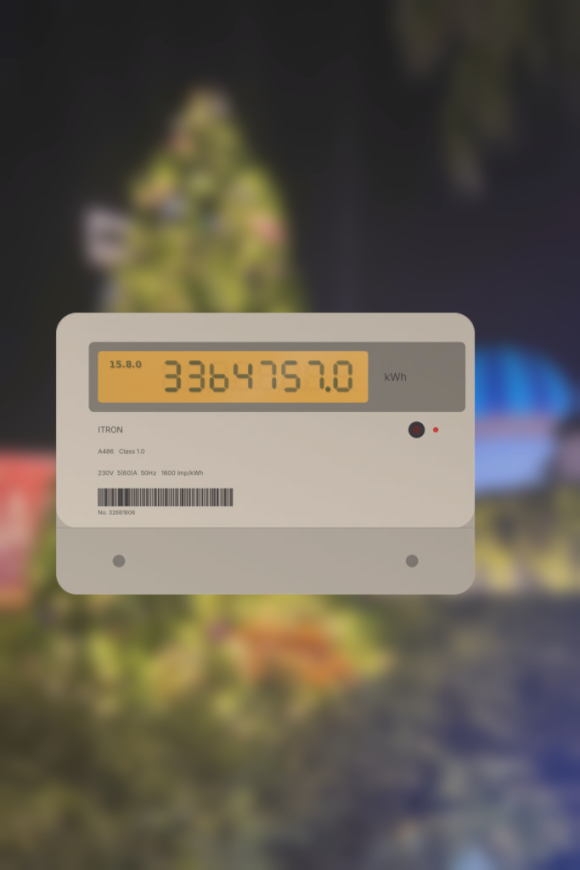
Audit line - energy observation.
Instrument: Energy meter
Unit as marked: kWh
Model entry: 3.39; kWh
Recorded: 3364757.0; kWh
